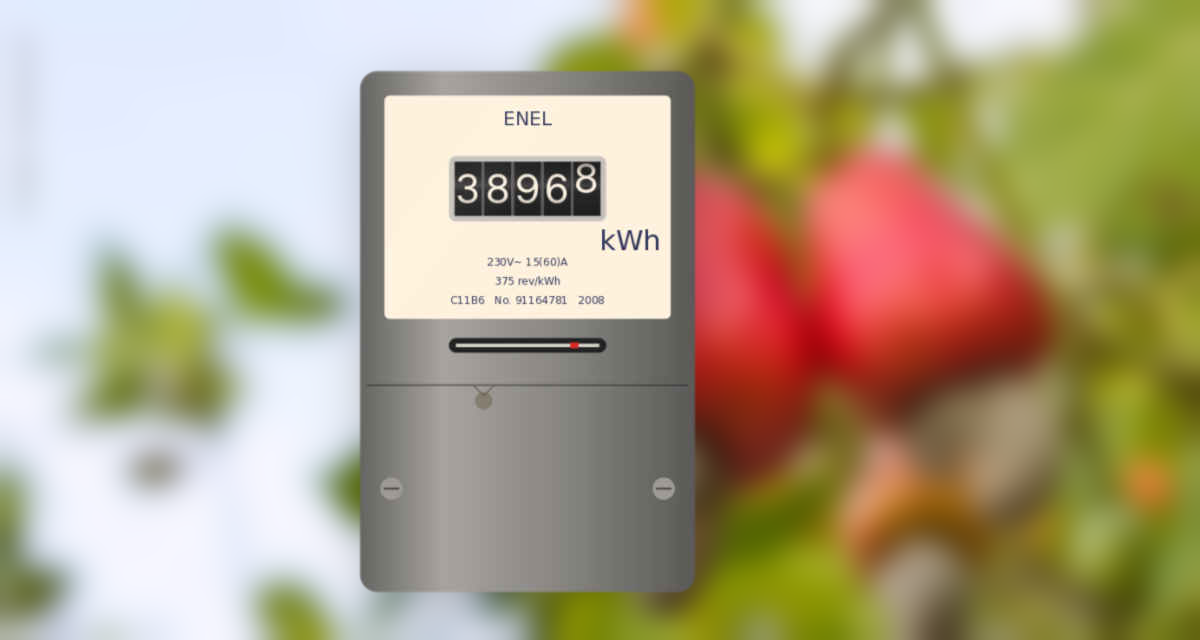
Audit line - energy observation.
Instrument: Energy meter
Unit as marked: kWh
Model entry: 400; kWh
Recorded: 38968; kWh
